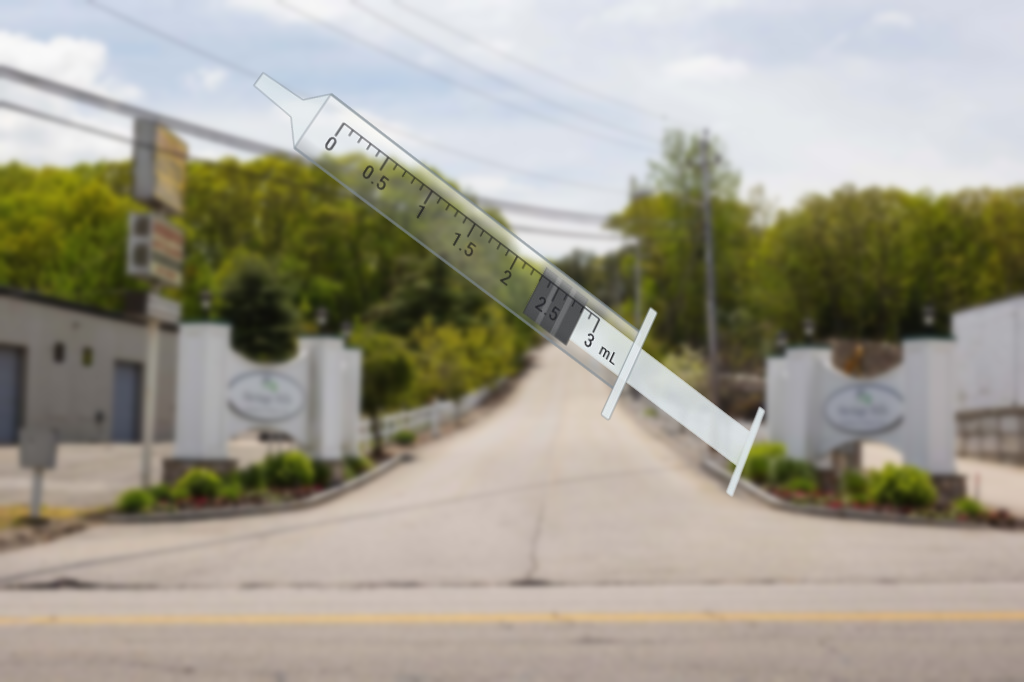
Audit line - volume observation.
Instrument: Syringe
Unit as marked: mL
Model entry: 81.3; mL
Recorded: 2.3; mL
